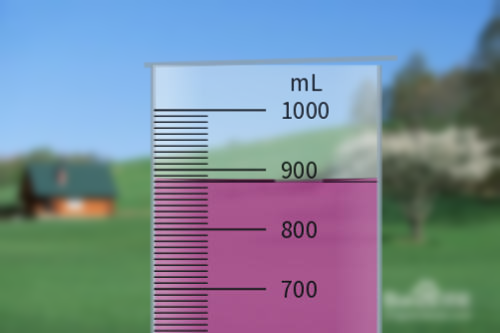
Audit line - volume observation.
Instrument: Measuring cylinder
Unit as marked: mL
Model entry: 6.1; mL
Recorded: 880; mL
